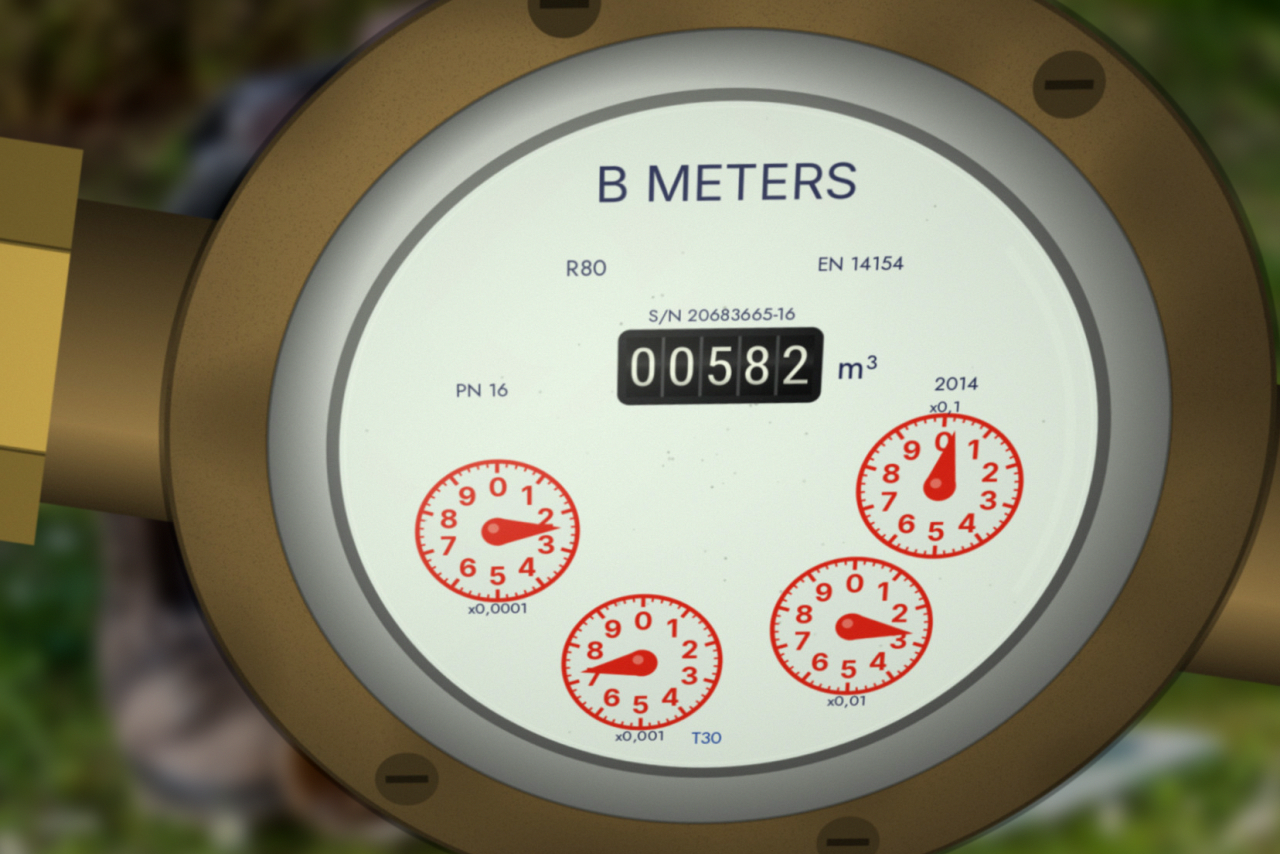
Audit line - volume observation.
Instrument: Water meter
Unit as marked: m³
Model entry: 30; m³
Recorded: 582.0272; m³
